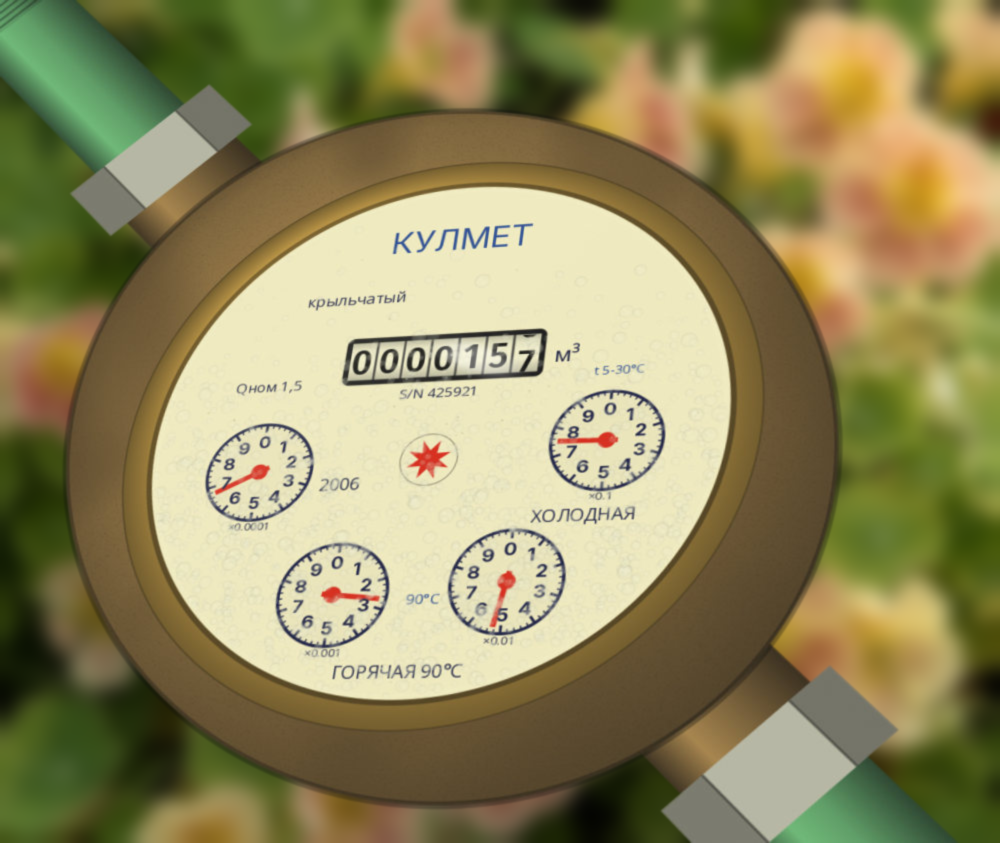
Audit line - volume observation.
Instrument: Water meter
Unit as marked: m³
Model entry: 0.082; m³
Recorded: 156.7526; m³
